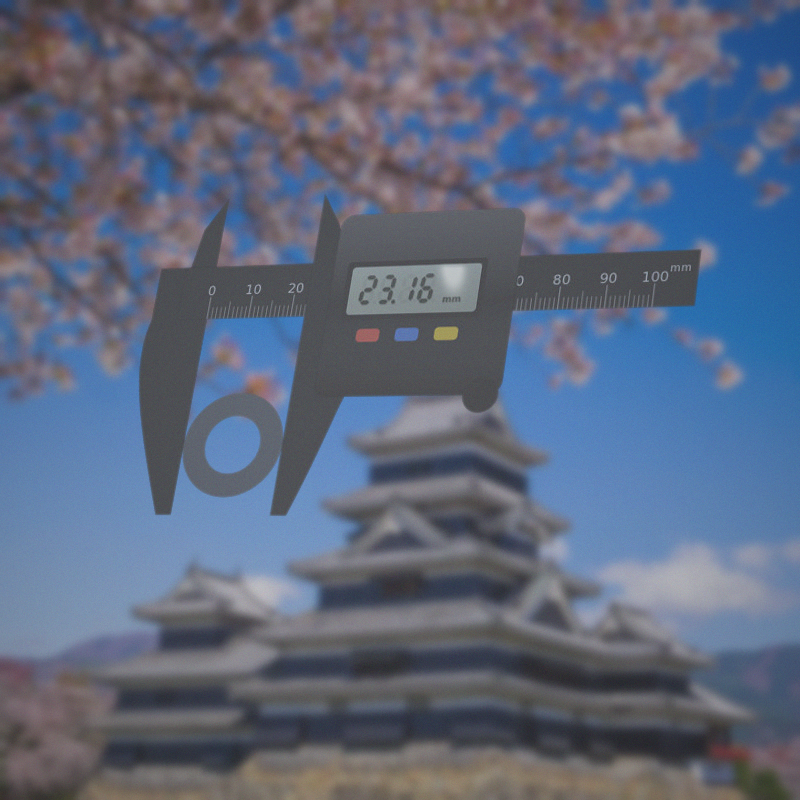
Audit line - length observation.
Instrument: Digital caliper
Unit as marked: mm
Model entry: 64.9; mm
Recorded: 23.16; mm
